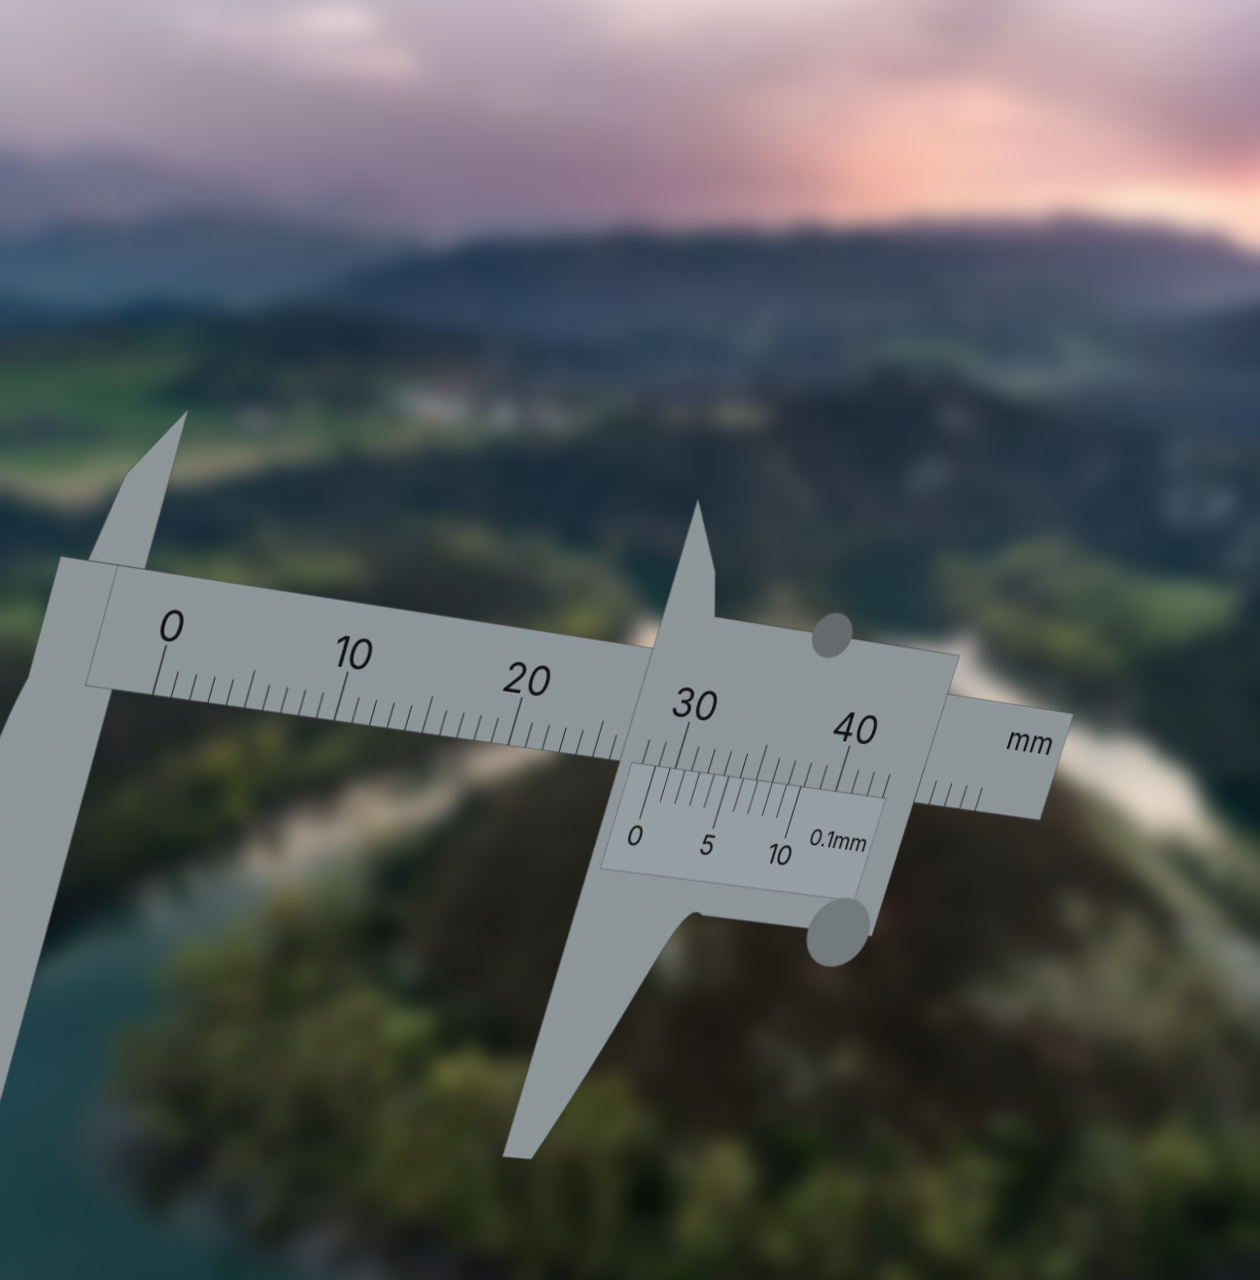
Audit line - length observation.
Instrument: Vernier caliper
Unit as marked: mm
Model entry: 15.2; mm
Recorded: 28.8; mm
